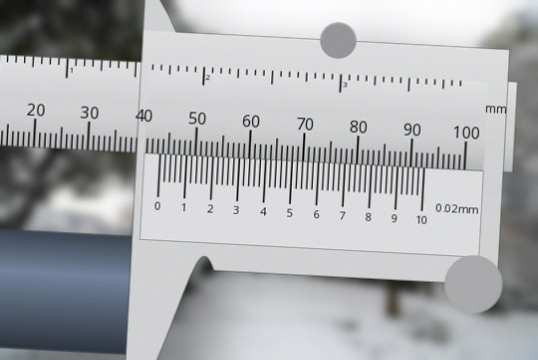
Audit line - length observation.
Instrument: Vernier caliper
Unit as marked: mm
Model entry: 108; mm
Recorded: 43.5; mm
